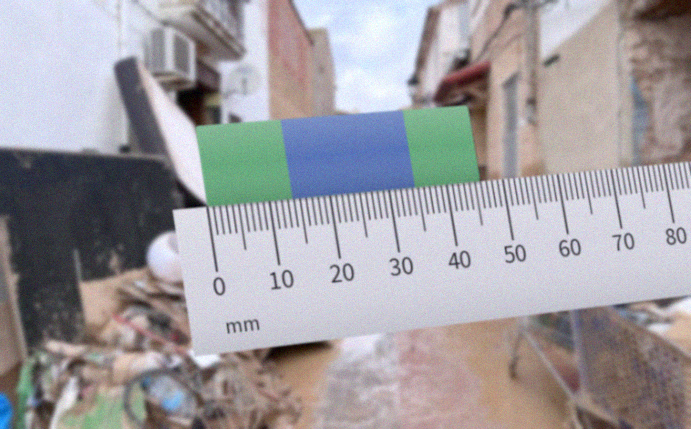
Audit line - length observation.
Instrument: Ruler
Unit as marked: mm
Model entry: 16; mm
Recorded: 46; mm
